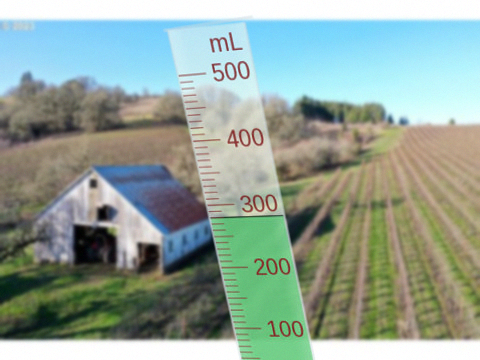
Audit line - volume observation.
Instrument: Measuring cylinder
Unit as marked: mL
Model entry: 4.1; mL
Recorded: 280; mL
